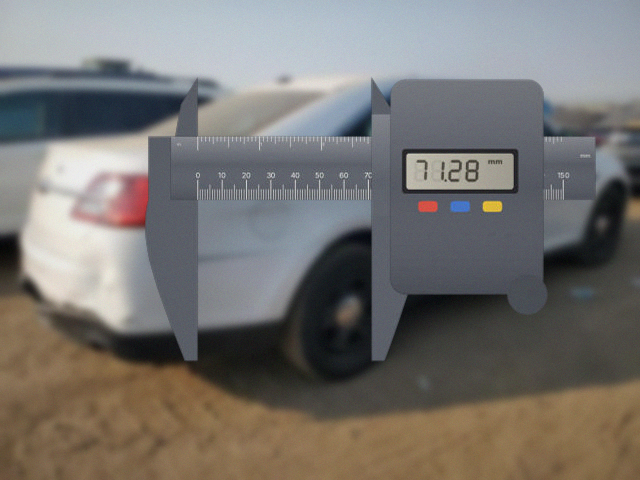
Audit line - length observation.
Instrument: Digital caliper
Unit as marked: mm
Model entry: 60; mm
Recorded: 71.28; mm
